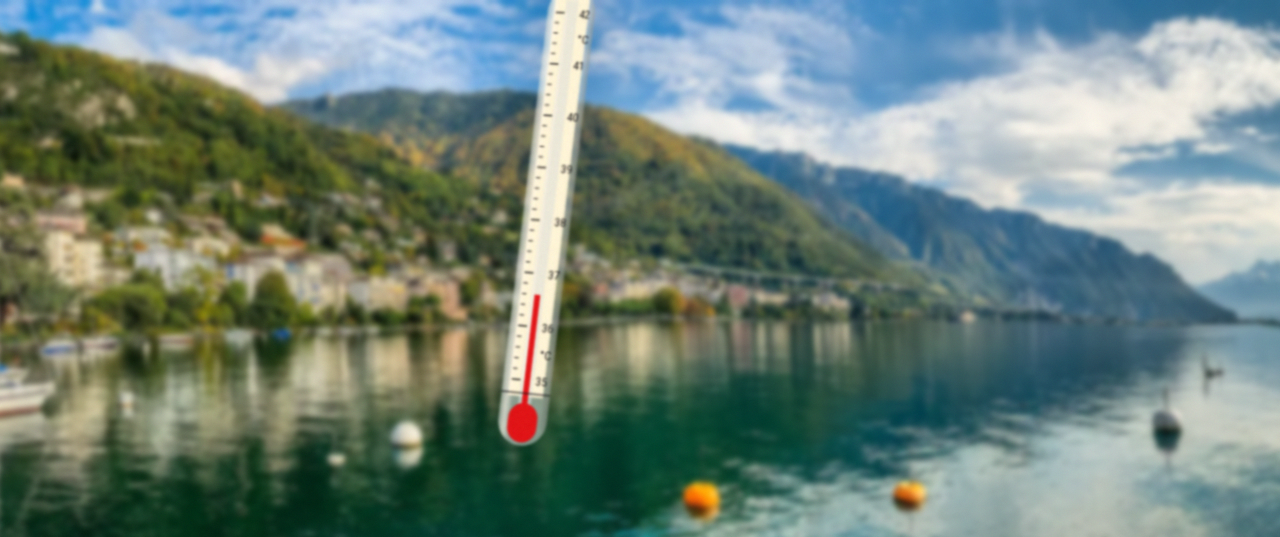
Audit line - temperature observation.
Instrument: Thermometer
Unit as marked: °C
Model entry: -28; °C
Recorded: 36.6; °C
